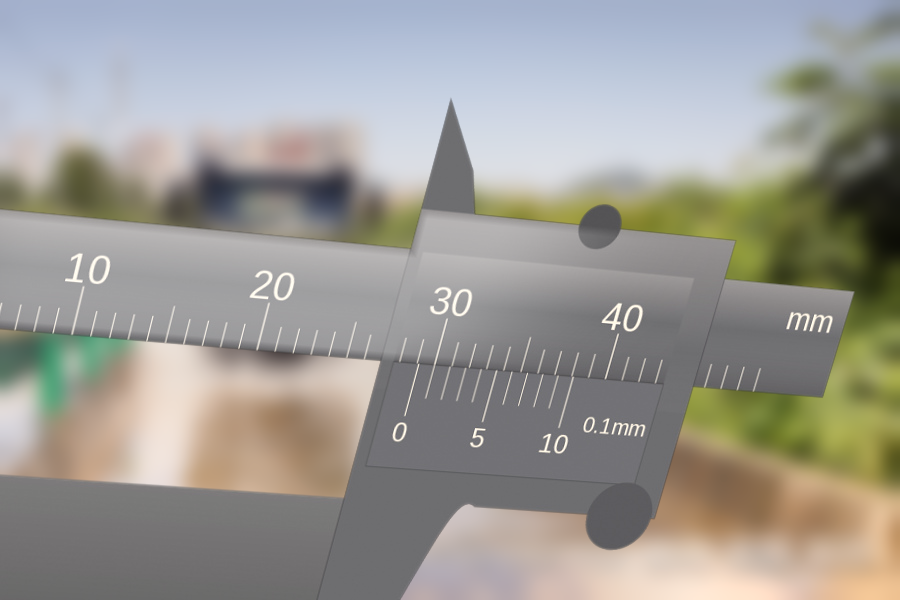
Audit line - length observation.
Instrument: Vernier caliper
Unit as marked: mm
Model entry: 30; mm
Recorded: 29.1; mm
